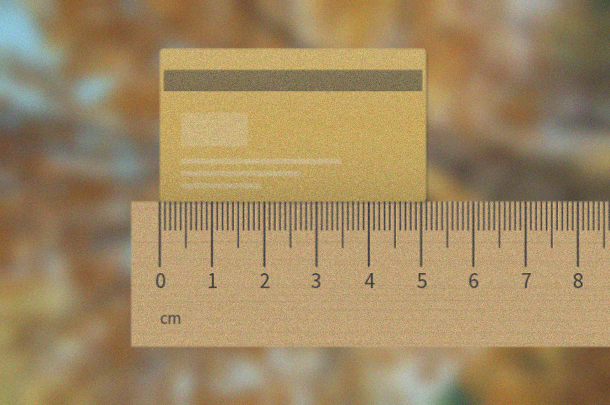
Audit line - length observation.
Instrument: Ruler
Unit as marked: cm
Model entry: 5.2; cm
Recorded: 5.1; cm
